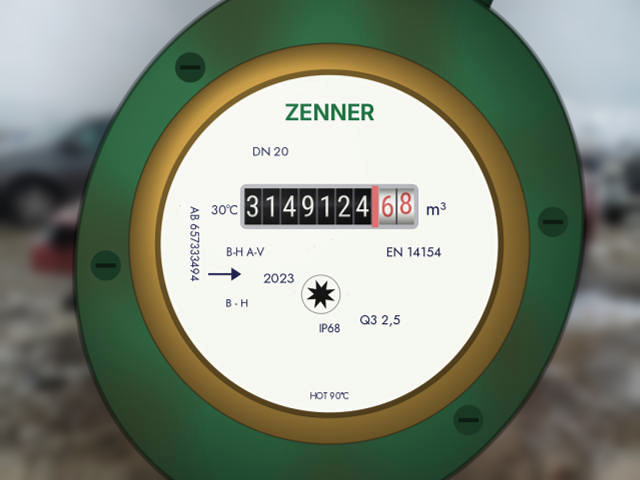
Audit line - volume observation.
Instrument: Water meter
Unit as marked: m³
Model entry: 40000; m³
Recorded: 3149124.68; m³
